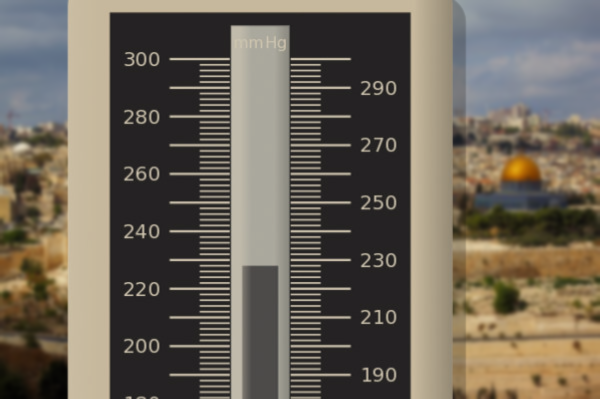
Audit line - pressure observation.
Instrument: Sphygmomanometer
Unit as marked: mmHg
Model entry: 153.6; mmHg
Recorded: 228; mmHg
